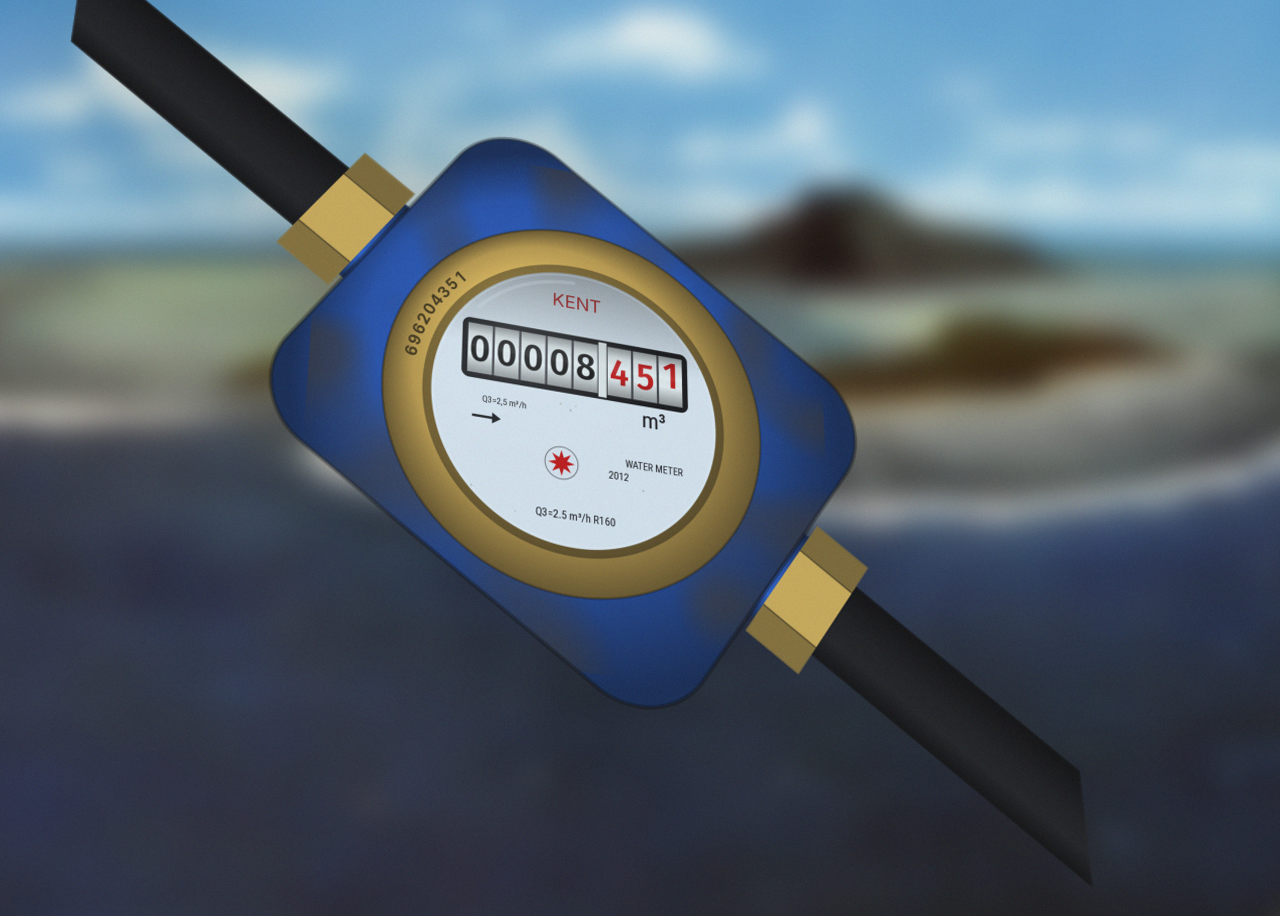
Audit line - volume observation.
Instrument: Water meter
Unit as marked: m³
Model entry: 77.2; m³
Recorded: 8.451; m³
